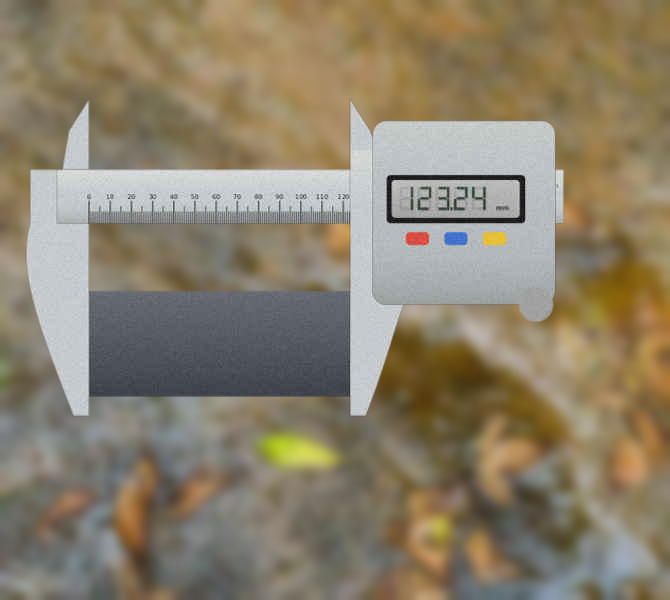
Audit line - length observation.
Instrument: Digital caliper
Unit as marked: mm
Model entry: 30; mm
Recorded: 123.24; mm
